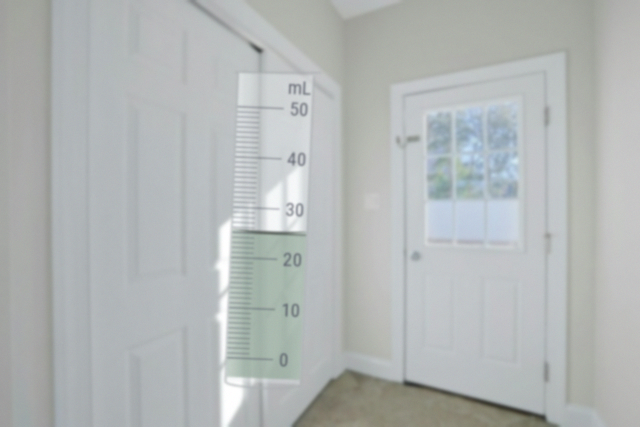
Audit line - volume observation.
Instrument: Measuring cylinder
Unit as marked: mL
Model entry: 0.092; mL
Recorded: 25; mL
